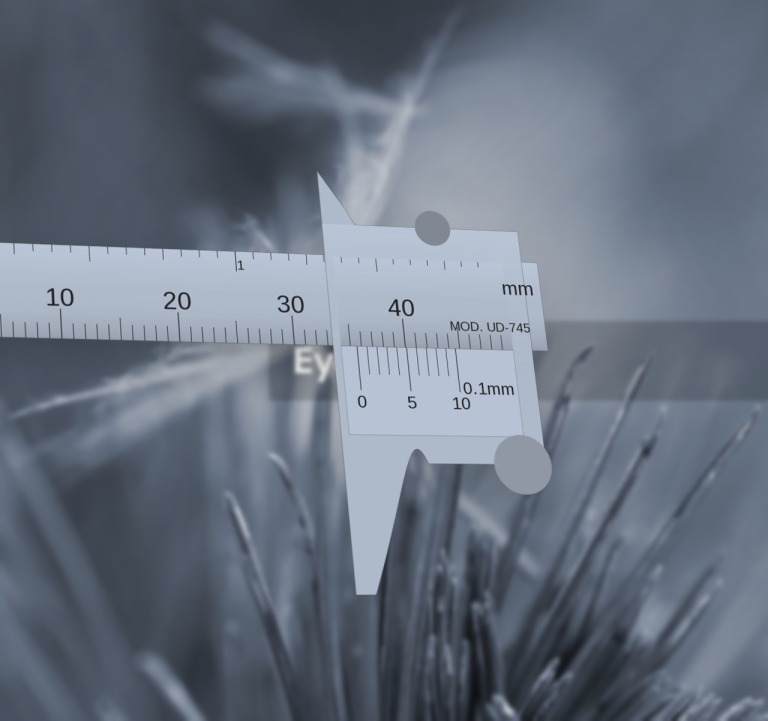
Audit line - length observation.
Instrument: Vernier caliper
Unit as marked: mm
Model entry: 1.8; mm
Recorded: 35.6; mm
